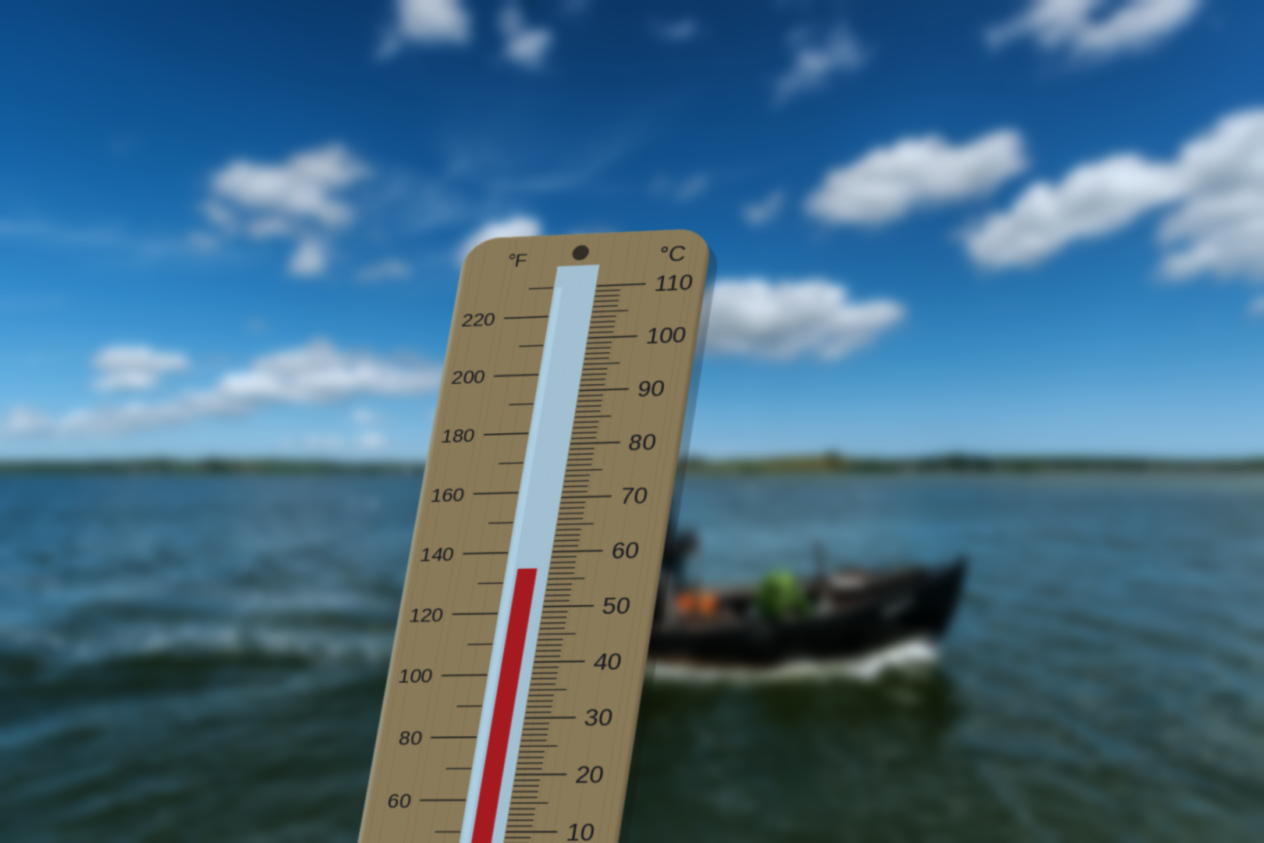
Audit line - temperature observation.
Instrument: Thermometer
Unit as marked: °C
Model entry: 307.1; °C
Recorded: 57; °C
